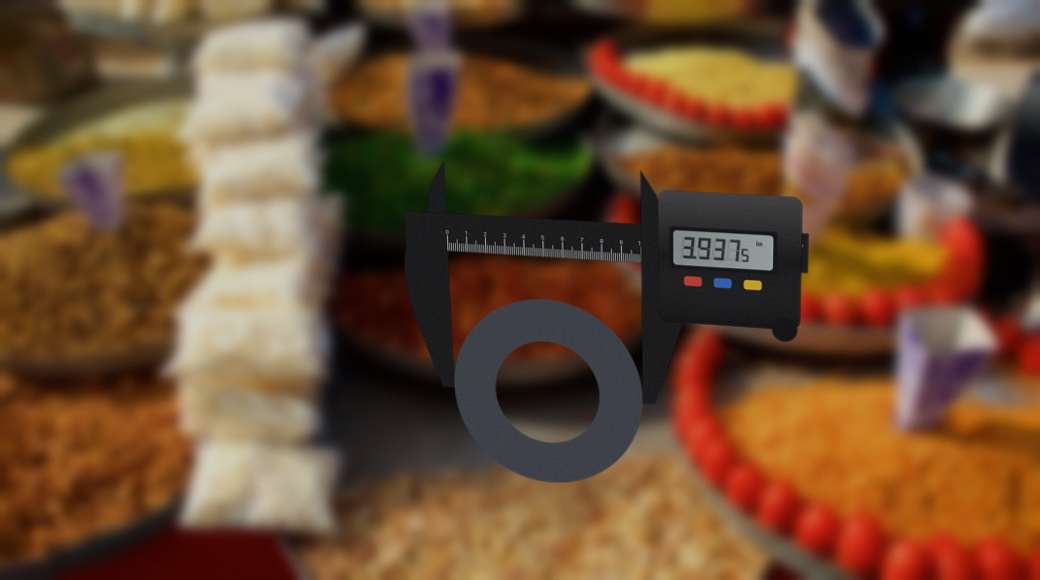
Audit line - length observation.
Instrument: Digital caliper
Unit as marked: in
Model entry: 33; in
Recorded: 3.9375; in
